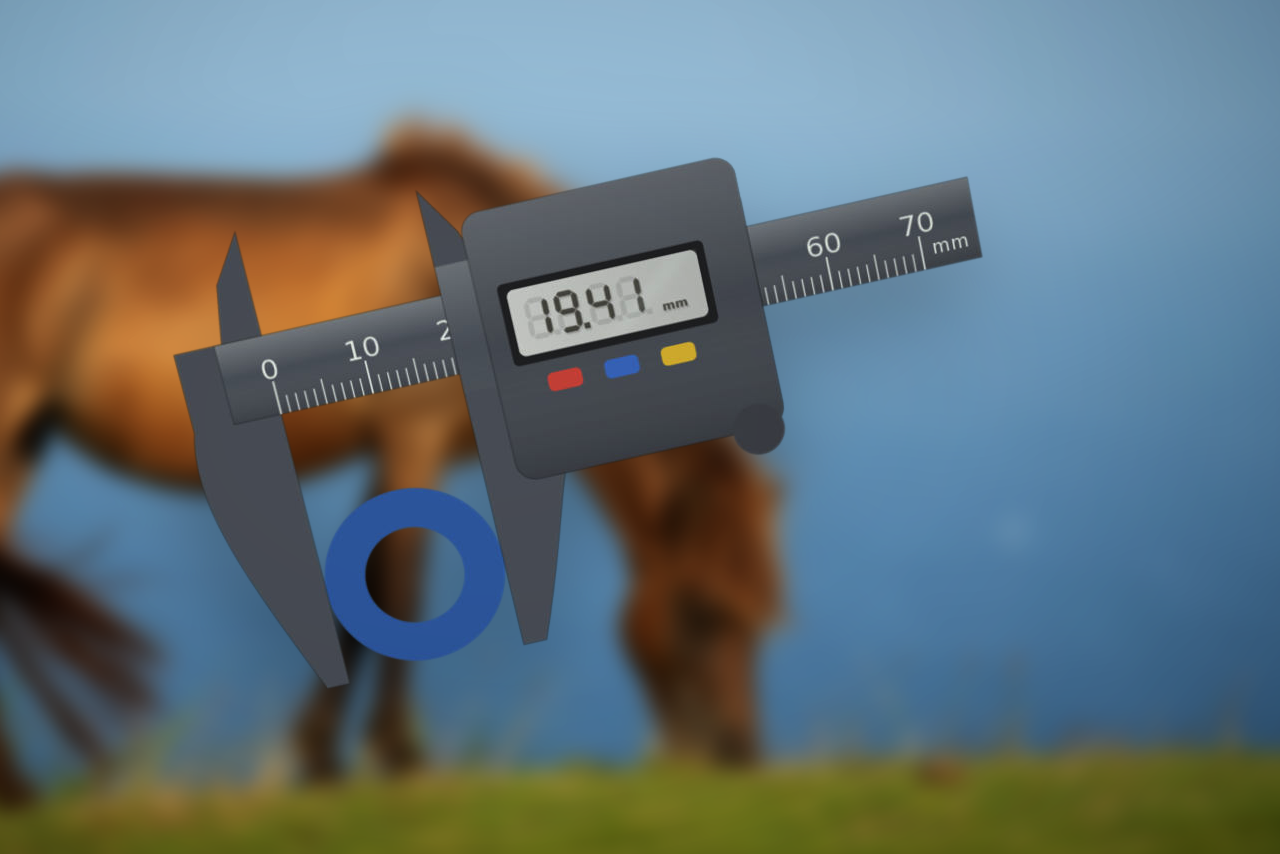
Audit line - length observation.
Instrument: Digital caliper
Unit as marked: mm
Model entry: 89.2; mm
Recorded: 19.41; mm
